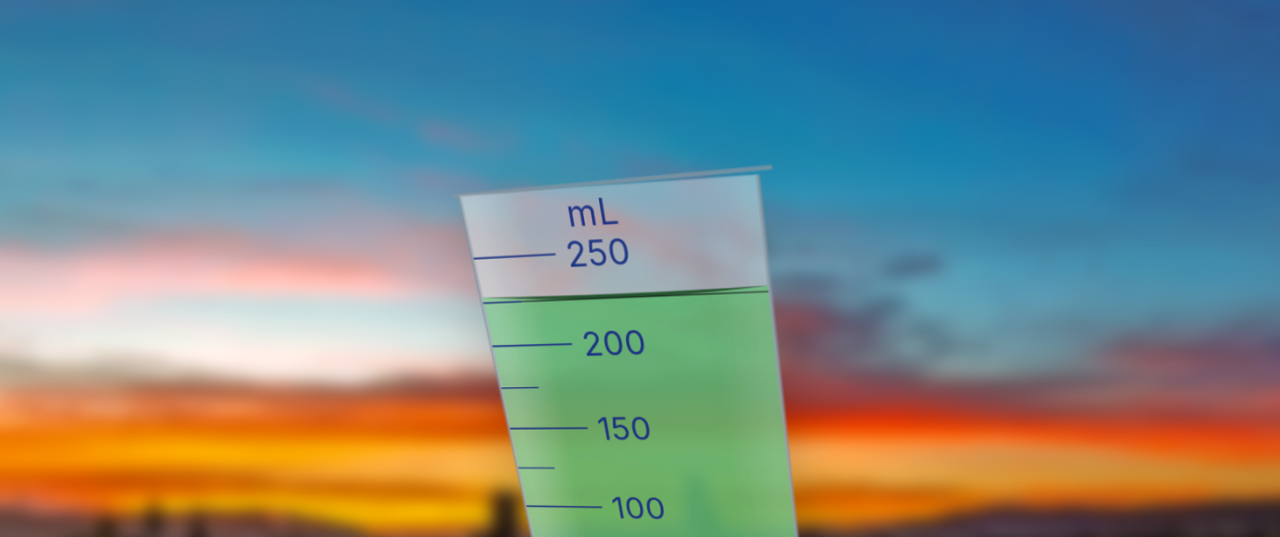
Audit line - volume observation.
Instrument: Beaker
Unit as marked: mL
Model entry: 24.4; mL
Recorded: 225; mL
